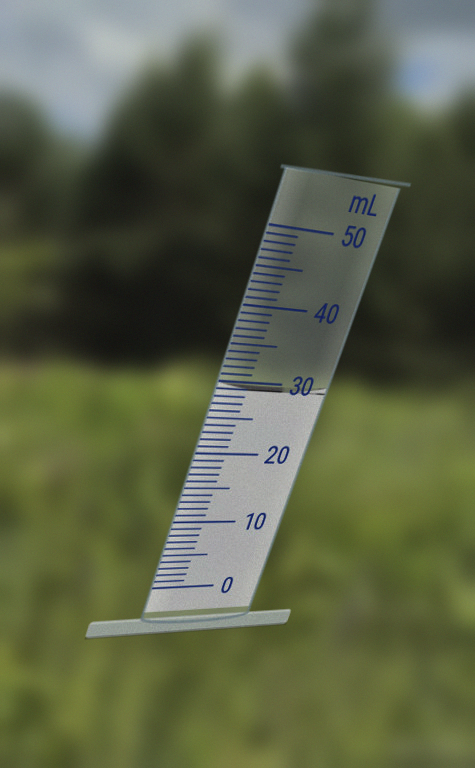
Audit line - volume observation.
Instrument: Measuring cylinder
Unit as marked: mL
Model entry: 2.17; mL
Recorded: 29; mL
